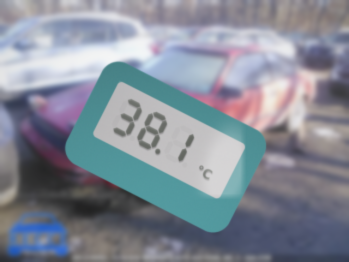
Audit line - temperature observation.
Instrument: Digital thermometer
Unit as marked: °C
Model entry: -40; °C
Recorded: 38.1; °C
